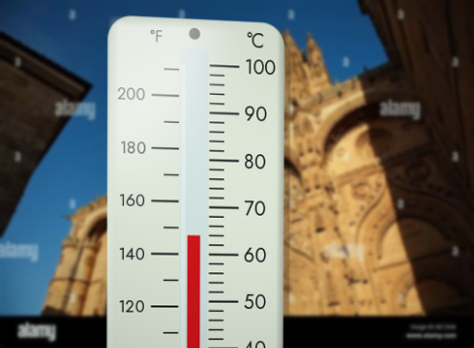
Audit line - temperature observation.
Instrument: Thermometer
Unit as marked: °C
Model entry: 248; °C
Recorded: 64; °C
